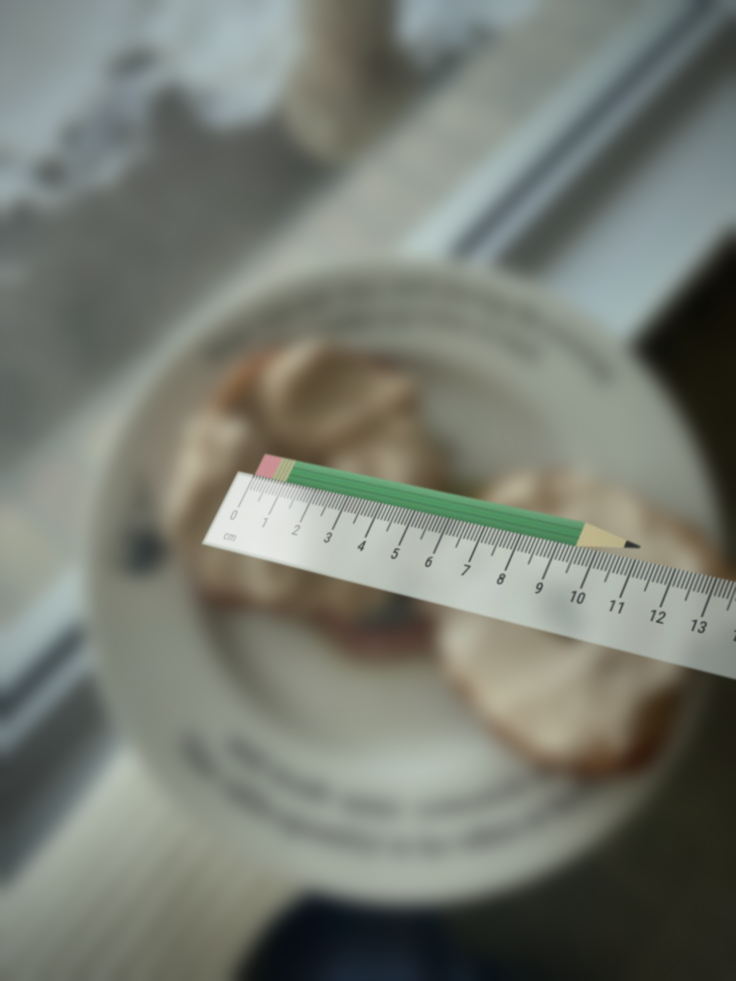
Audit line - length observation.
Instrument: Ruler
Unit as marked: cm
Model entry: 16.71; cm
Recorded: 11; cm
